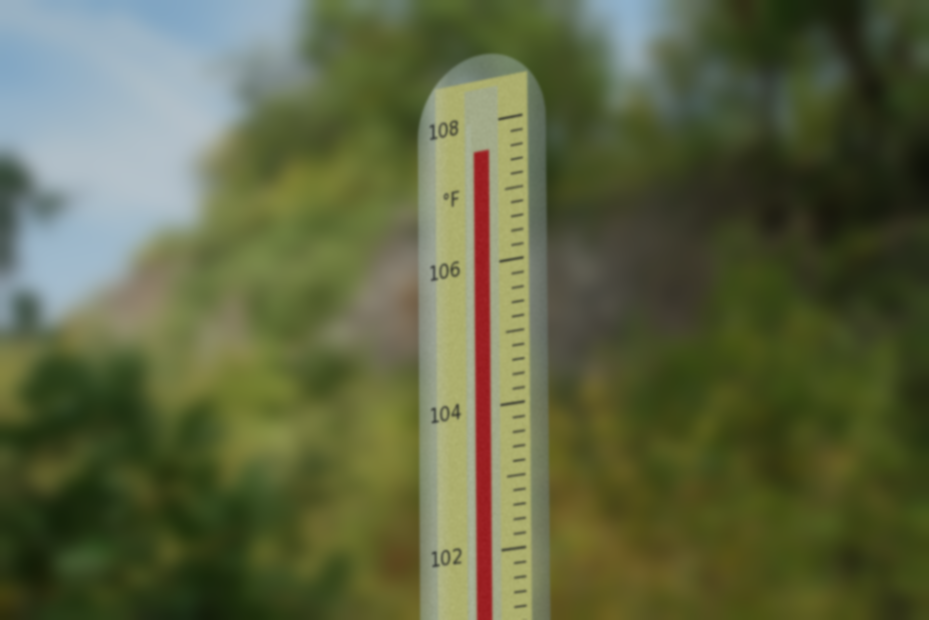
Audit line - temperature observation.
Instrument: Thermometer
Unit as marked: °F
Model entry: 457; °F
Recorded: 107.6; °F
